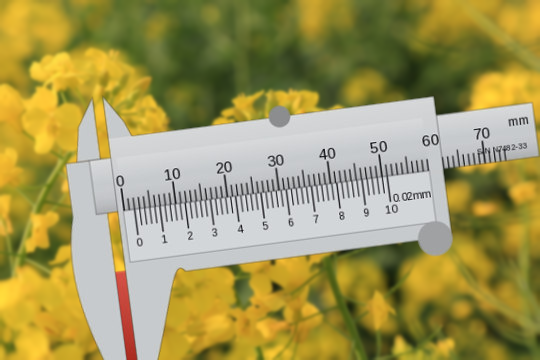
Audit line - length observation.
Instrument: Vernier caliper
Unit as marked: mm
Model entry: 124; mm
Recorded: 2.0; mm
